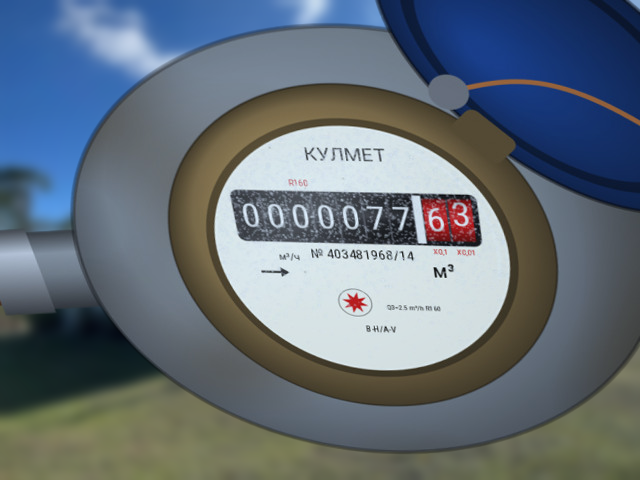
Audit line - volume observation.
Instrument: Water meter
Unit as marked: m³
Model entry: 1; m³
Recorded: 77.63; m³
